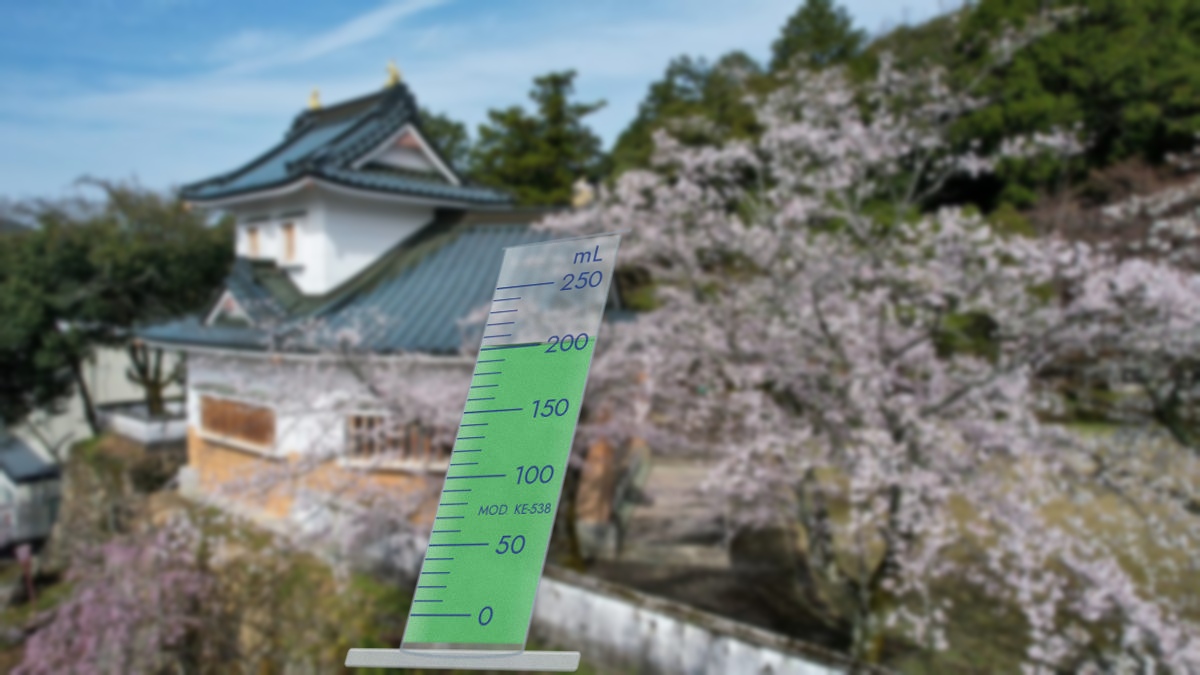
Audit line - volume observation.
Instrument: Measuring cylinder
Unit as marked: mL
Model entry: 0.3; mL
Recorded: 200; mL
